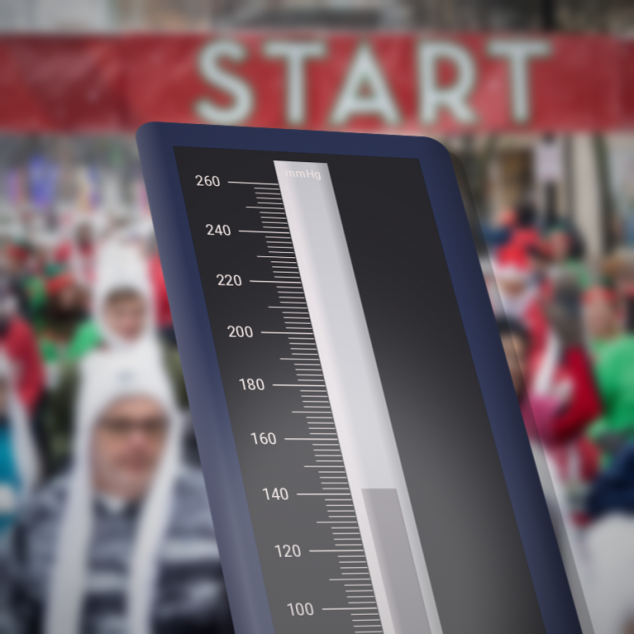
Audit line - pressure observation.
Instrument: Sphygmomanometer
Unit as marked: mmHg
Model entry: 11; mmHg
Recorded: 142; mmHg
